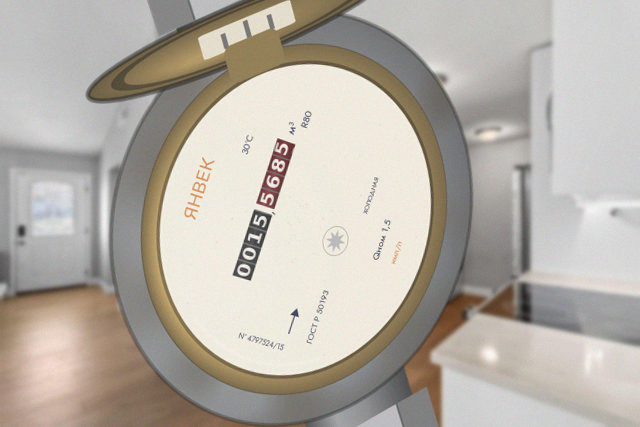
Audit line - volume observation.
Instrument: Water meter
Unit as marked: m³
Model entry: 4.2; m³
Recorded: 15.5685; m³
